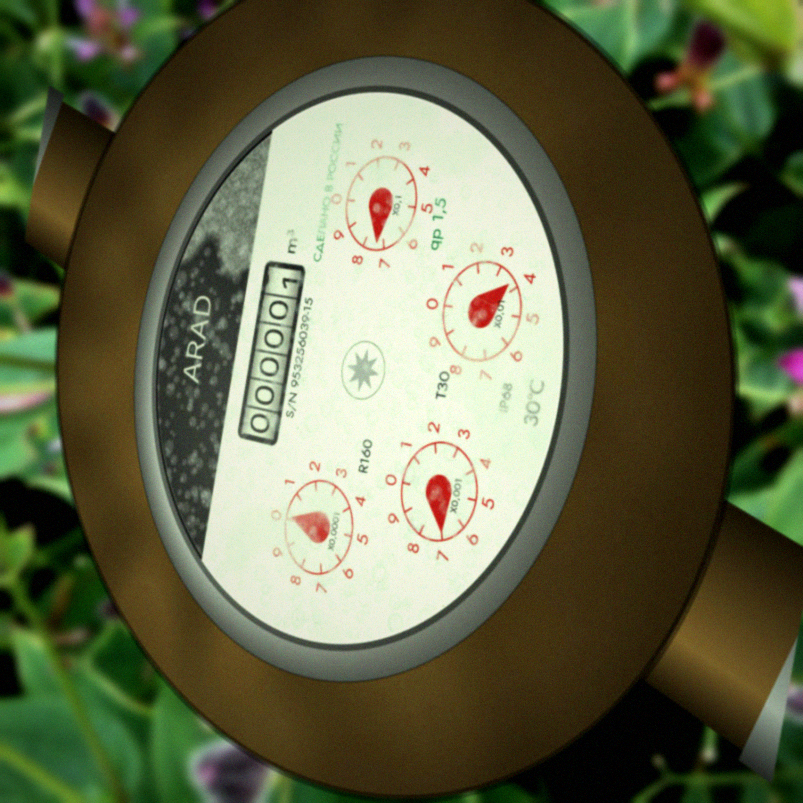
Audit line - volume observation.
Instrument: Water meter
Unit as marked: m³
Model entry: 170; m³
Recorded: 0.7370; m³
